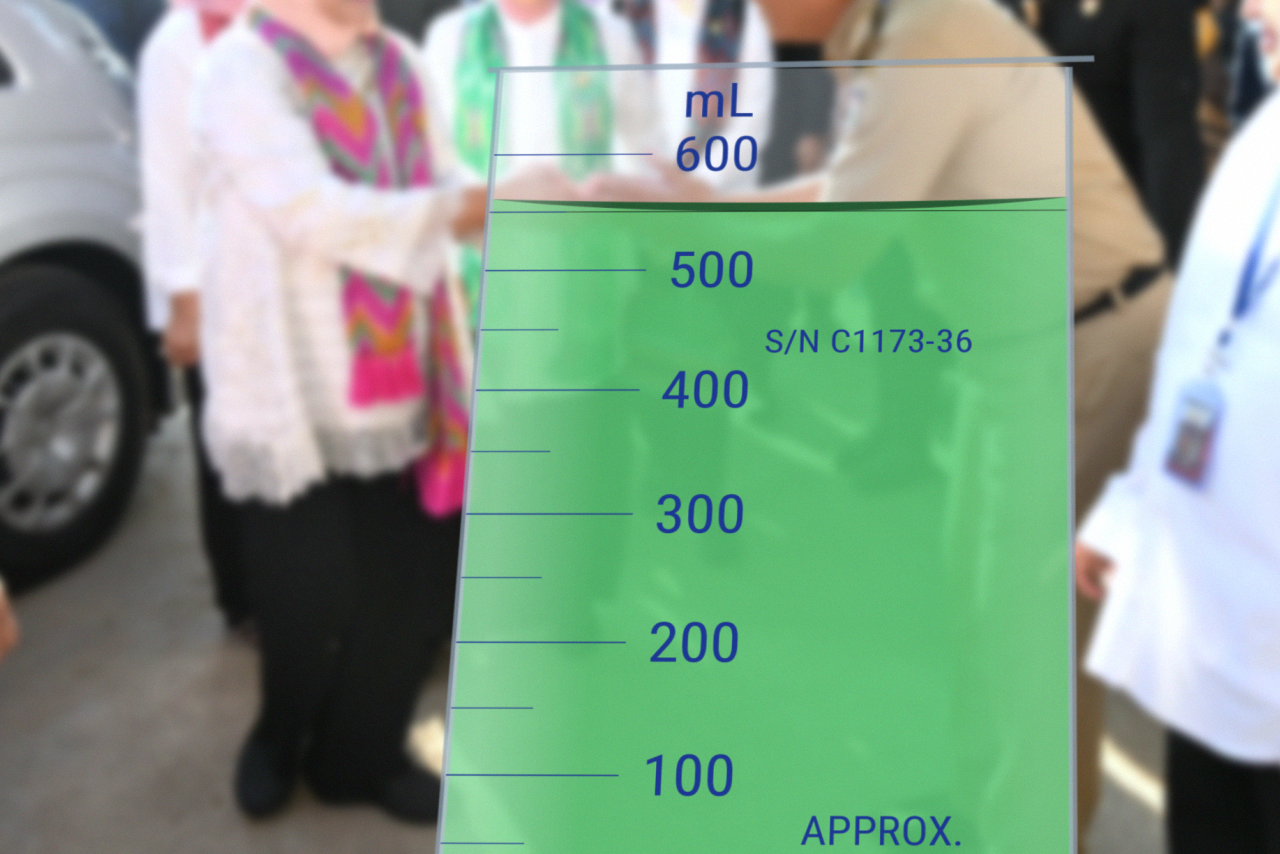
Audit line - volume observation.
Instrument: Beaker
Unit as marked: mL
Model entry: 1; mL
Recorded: 550; mL
